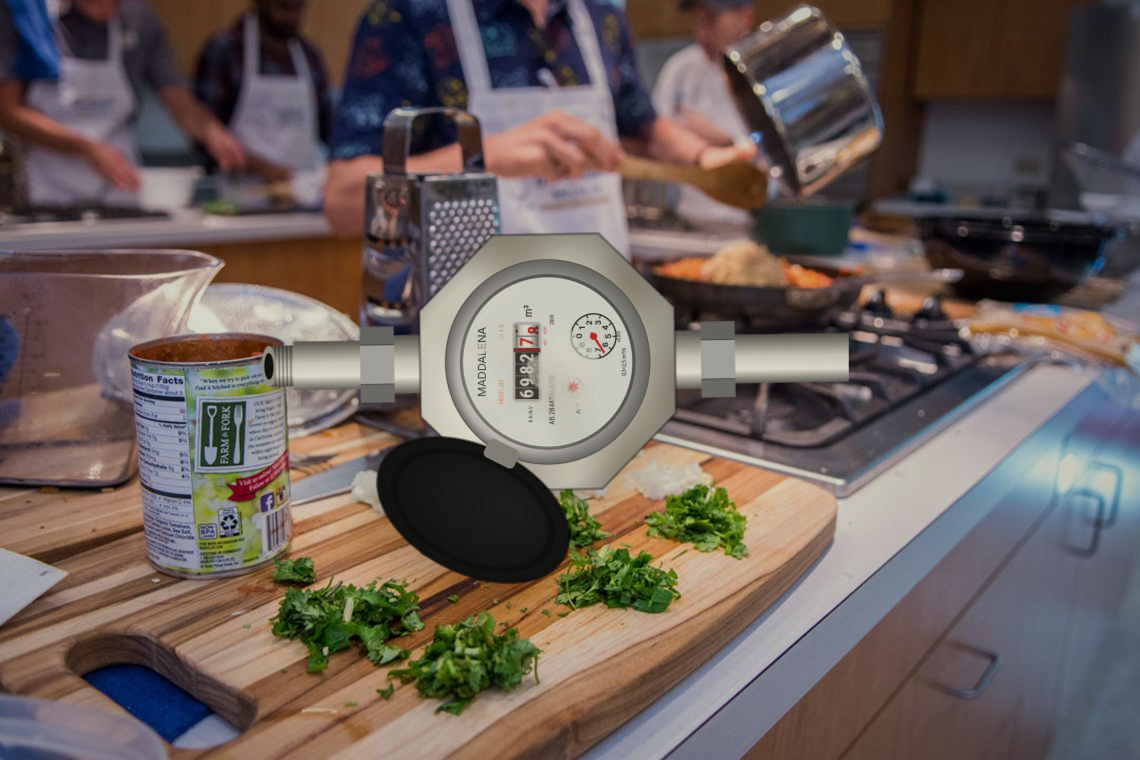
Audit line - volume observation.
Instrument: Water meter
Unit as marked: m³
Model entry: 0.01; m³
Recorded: 6982.776; m³
